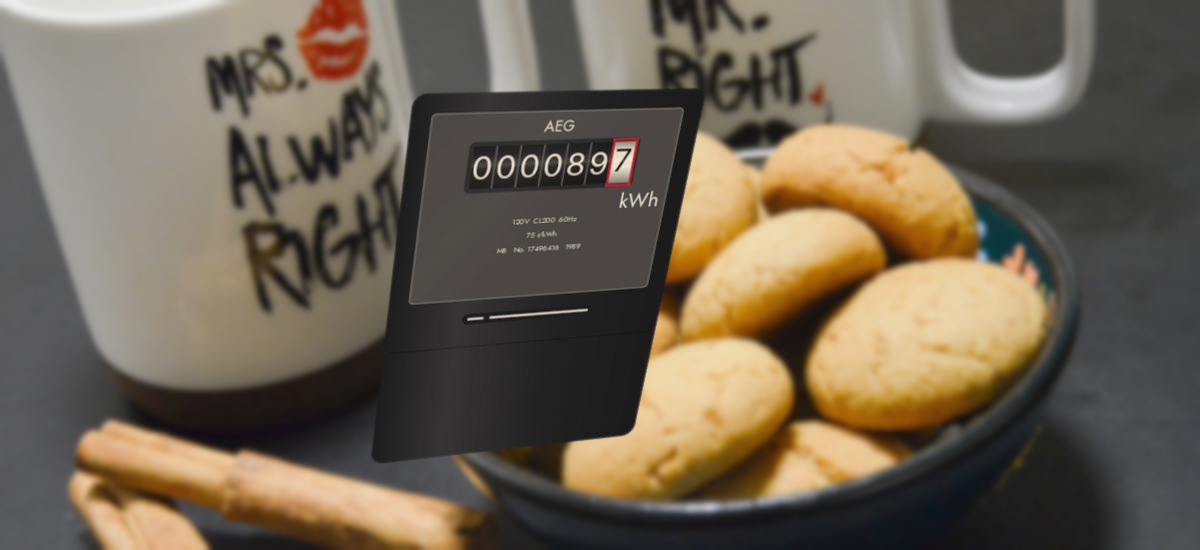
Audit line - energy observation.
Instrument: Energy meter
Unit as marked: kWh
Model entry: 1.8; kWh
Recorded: 89.7; kWh
